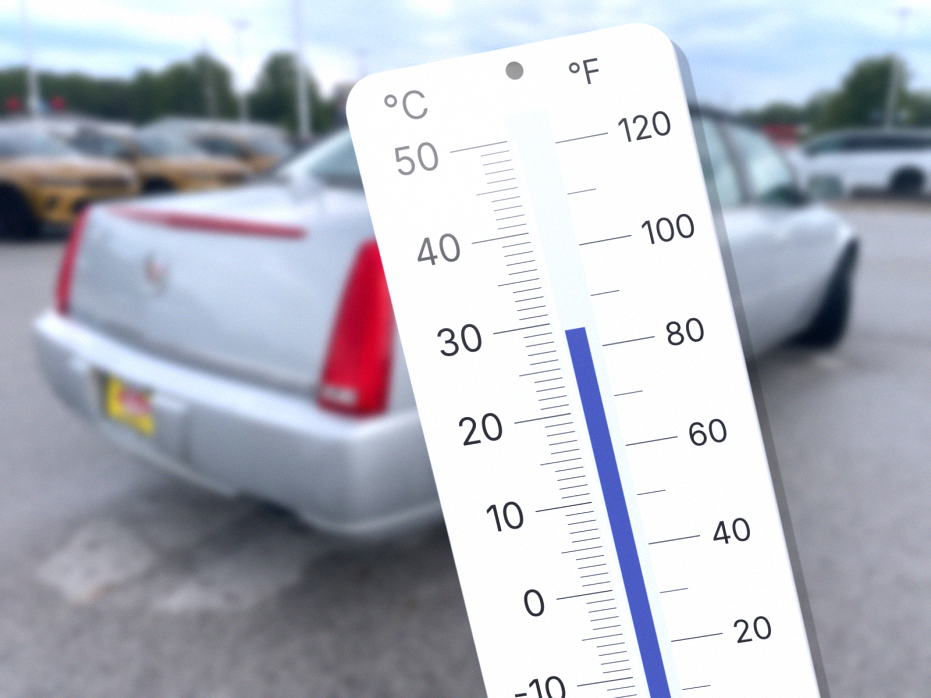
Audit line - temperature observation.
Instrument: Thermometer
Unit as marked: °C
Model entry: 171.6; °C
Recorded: 29; °C
